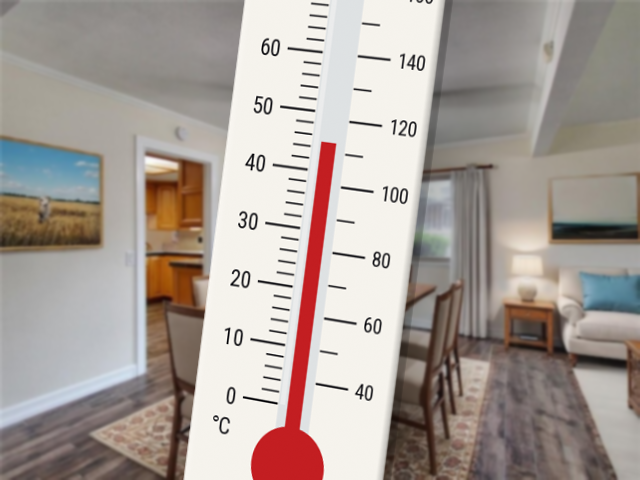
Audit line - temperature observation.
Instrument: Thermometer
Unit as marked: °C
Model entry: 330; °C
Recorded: 45; °C
